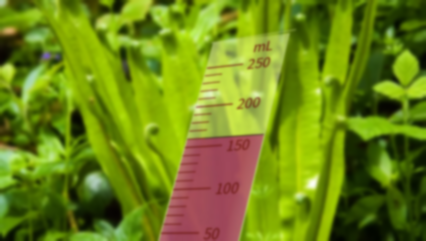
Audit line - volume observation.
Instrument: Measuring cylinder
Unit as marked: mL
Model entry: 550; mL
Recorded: 160; mL
